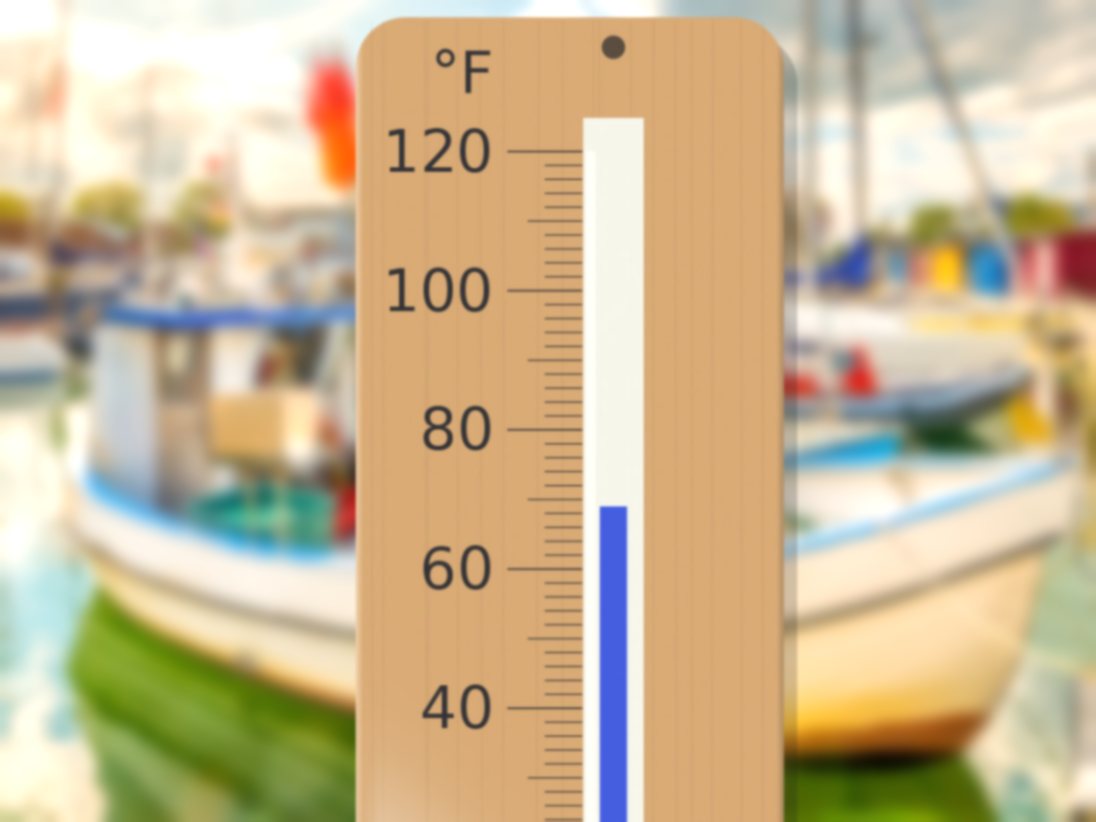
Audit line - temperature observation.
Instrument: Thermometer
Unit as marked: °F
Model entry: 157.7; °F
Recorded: 69; °F
